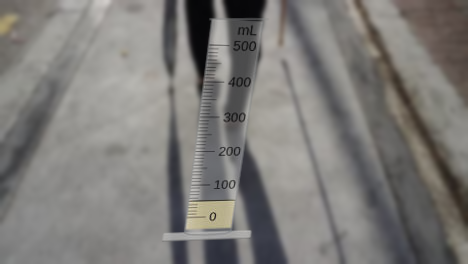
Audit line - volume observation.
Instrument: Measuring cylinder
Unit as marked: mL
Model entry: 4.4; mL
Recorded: 50; mL
